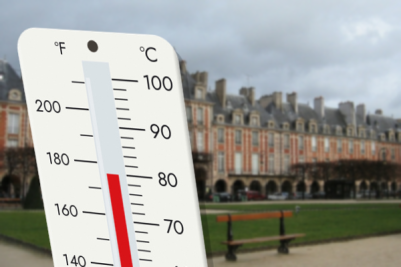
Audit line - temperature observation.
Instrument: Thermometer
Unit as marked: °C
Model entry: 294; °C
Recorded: 80; °C
